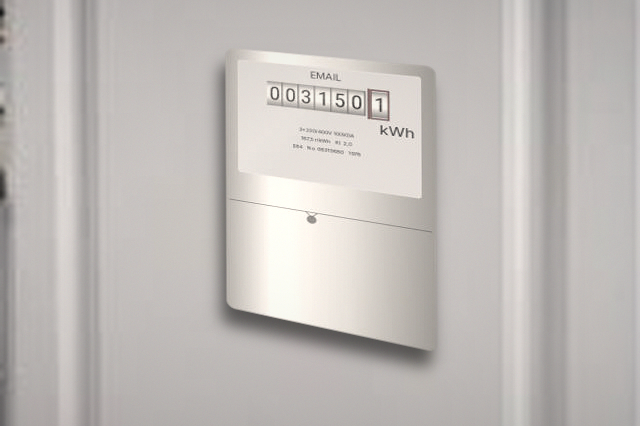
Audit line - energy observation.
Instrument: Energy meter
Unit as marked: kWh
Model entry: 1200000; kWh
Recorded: 3150.1; kWh
